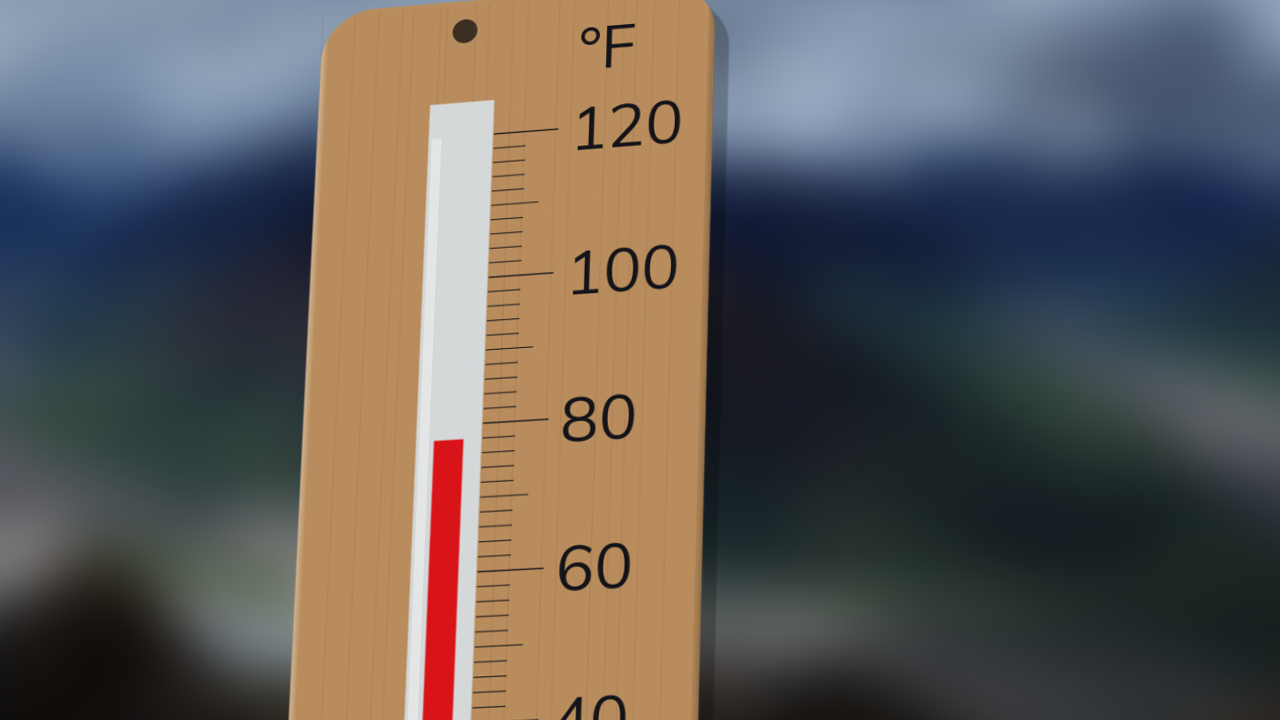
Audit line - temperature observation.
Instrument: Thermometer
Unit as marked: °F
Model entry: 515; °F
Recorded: 78; °F
